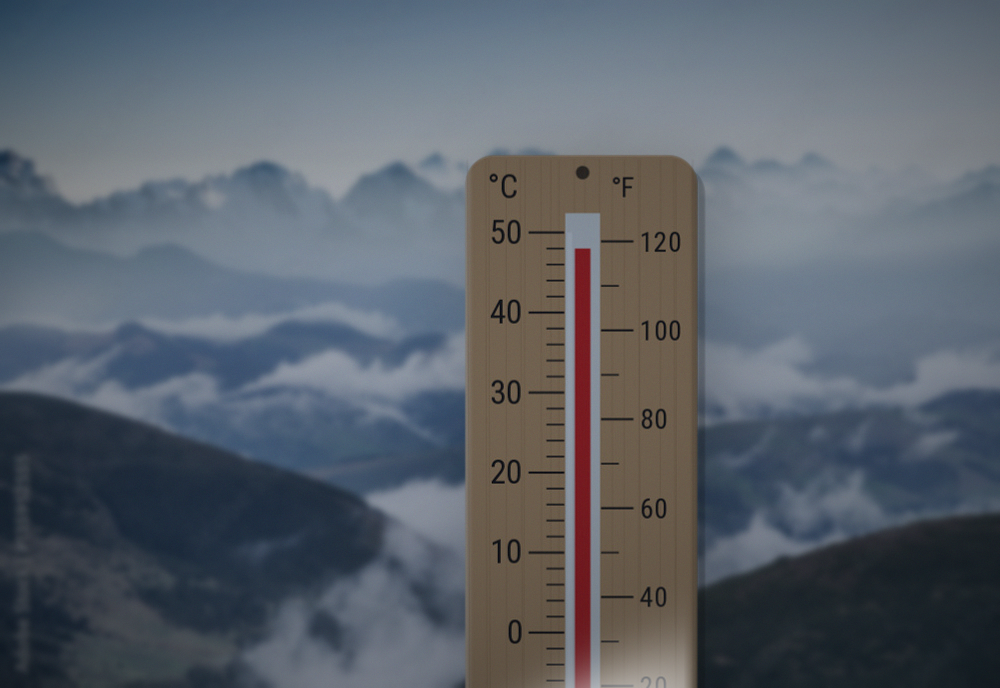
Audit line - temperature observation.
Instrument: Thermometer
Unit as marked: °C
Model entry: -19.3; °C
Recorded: 48; °C
